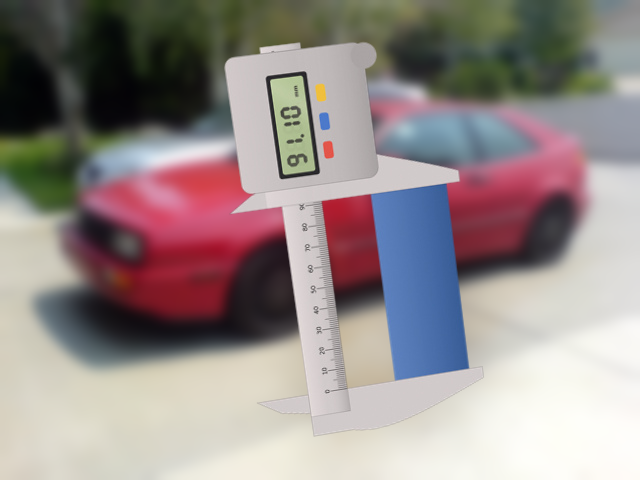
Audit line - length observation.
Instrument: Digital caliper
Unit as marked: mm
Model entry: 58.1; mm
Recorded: 91.10; mm
